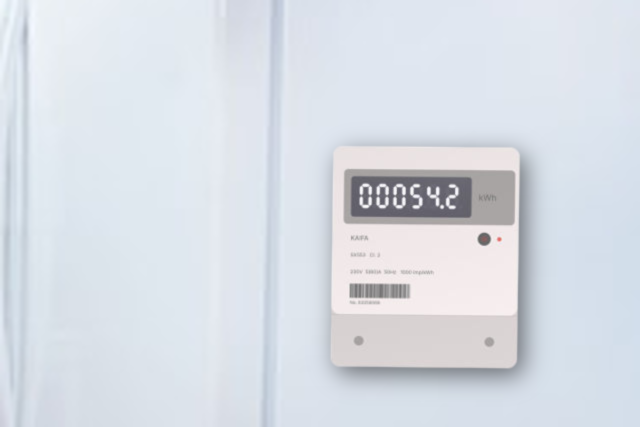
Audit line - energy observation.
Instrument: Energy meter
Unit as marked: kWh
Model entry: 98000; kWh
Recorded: 54.2; kWh
